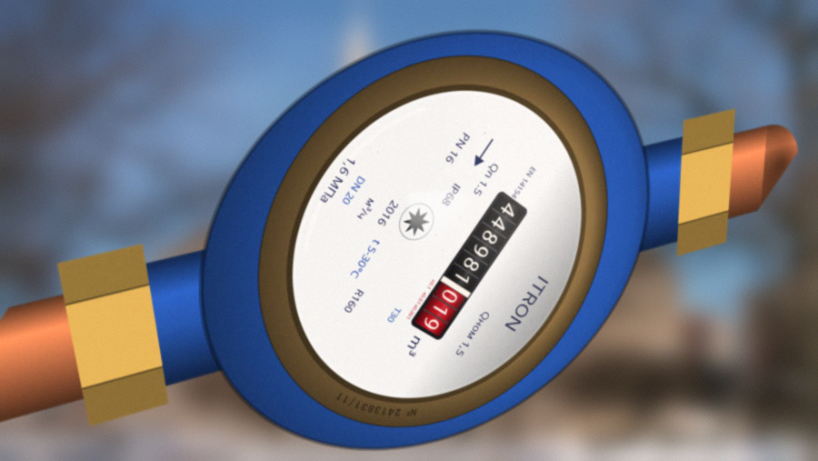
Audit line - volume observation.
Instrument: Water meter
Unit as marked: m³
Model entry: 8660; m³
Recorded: 448981.019; m³
